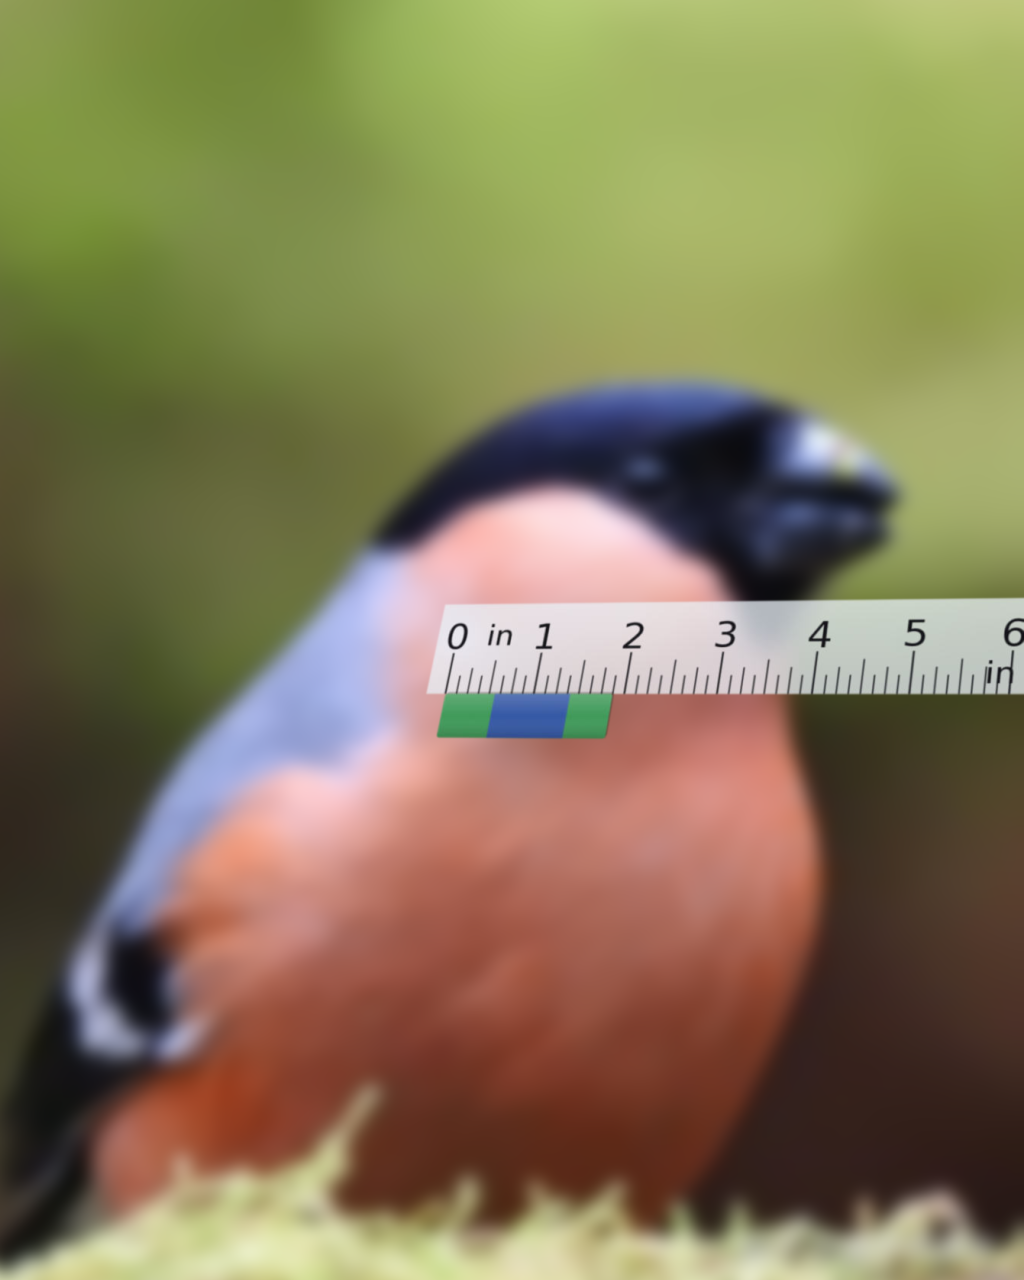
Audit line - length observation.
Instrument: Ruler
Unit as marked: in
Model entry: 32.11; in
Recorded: 1.875; in
